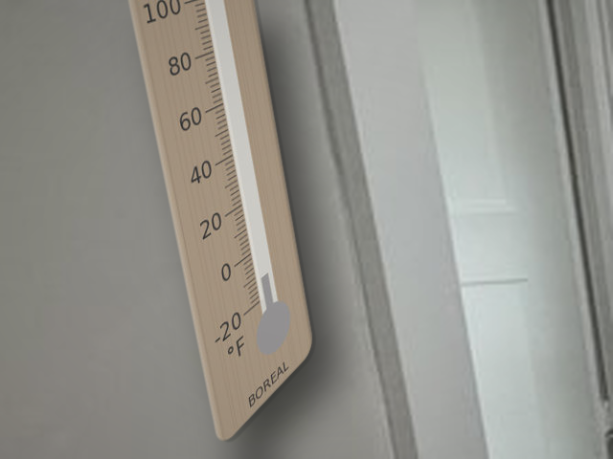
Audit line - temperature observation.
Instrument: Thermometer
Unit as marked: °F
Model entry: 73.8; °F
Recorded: -12; °F
